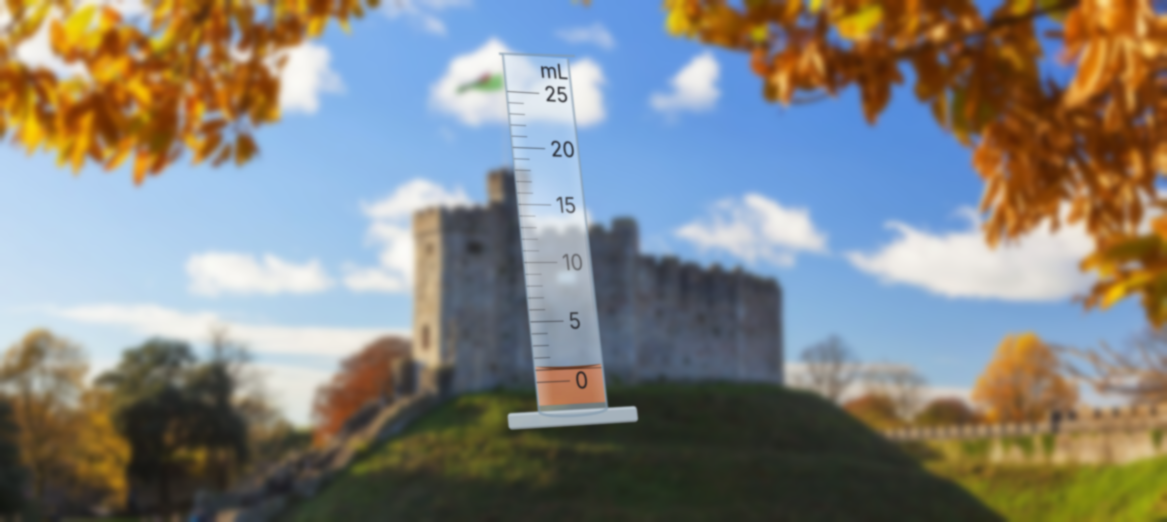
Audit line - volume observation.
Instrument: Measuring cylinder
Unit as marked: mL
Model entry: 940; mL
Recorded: 1; mL
